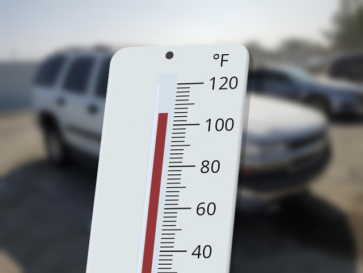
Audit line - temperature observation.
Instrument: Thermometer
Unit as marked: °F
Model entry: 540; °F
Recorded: 106; °F
